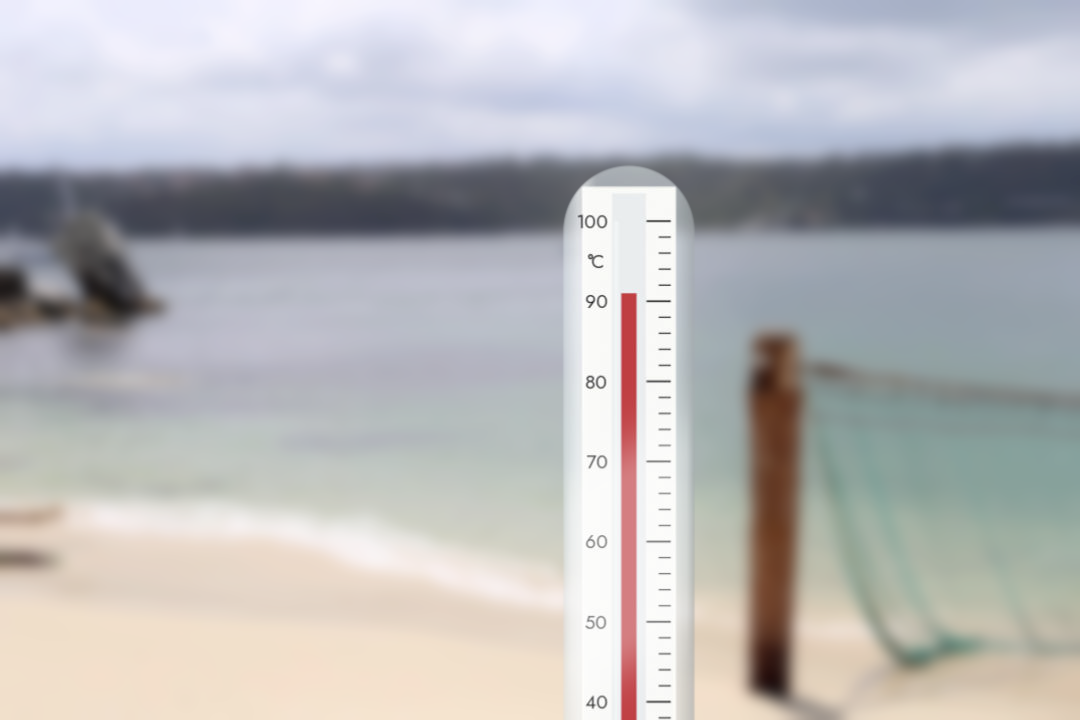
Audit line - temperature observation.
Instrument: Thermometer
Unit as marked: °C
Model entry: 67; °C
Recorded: 91; °C
